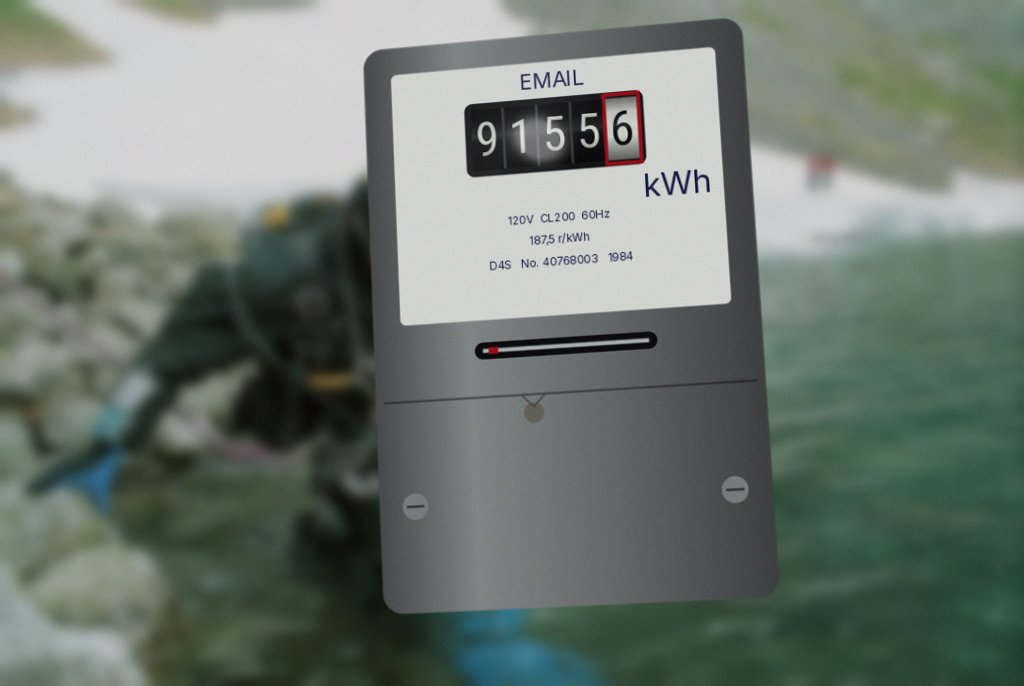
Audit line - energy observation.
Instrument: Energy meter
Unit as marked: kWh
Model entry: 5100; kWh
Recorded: 9155.6; kWh
